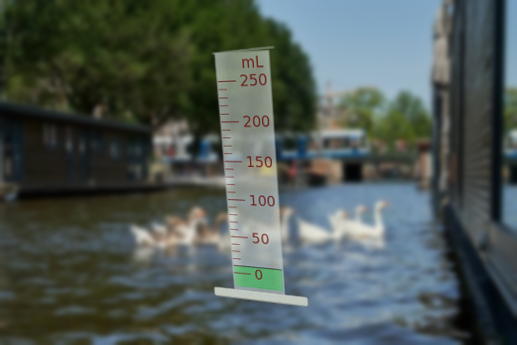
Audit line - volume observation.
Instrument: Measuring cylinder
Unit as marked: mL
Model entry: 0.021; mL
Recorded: 10; mL
